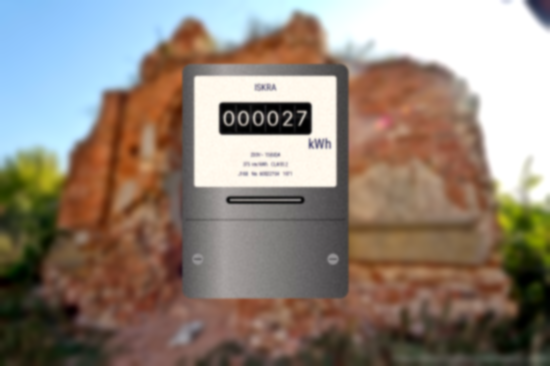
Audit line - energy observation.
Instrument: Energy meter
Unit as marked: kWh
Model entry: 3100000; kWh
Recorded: 27; kWh
